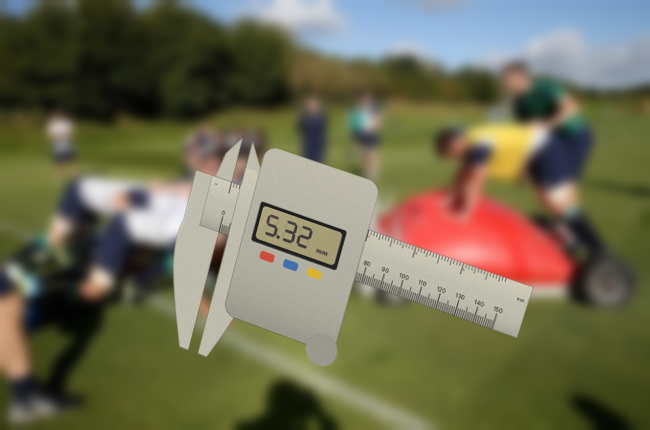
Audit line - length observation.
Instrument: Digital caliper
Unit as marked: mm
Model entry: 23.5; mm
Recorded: 5.32; mm
